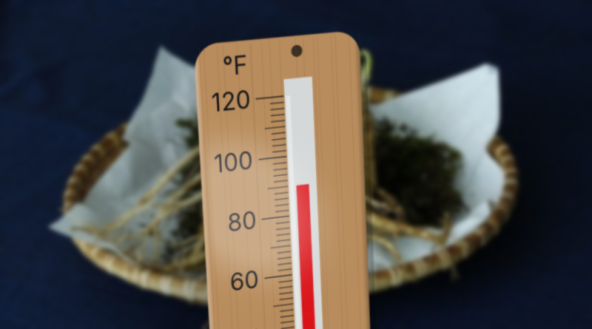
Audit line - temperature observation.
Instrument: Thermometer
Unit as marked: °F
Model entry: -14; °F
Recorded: 90; °F
